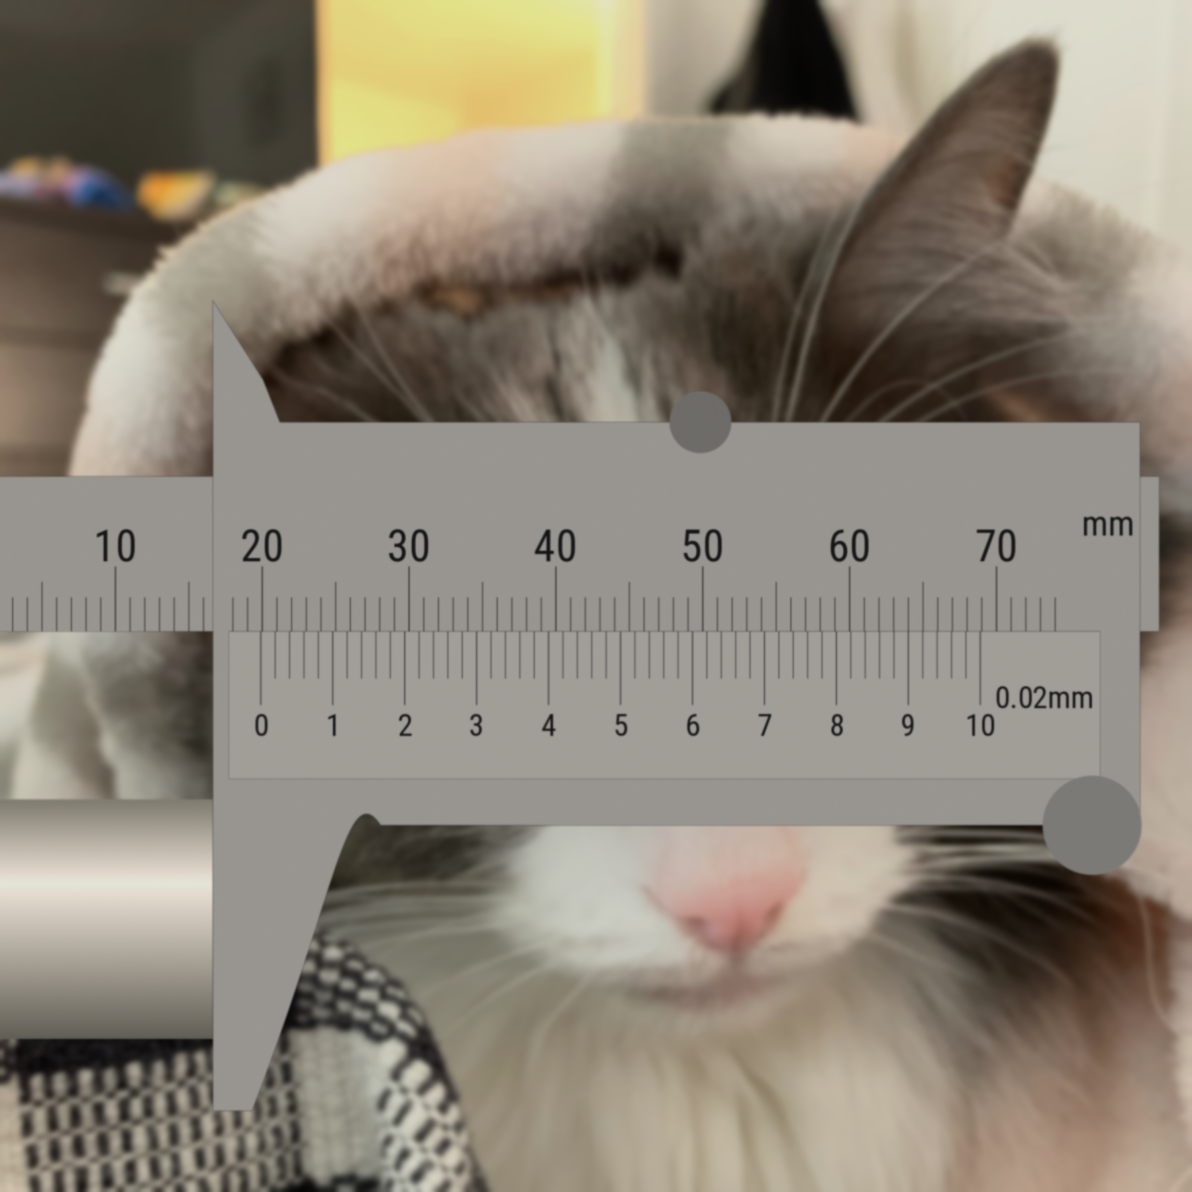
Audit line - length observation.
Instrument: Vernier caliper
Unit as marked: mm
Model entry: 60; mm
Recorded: 19.9; mm
